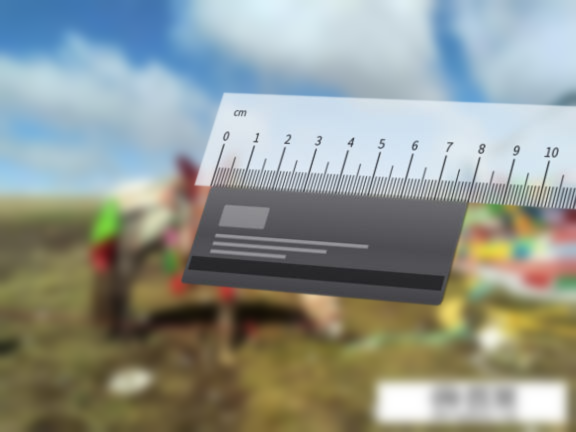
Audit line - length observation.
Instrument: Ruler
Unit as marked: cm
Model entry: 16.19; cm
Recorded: 8; cm
